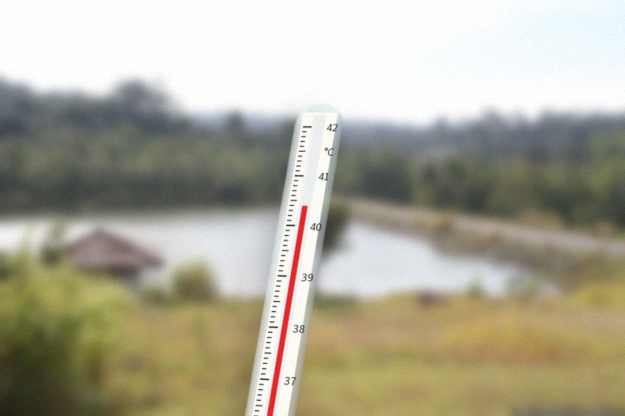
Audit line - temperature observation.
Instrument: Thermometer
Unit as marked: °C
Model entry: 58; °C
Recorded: 40.4; °C
